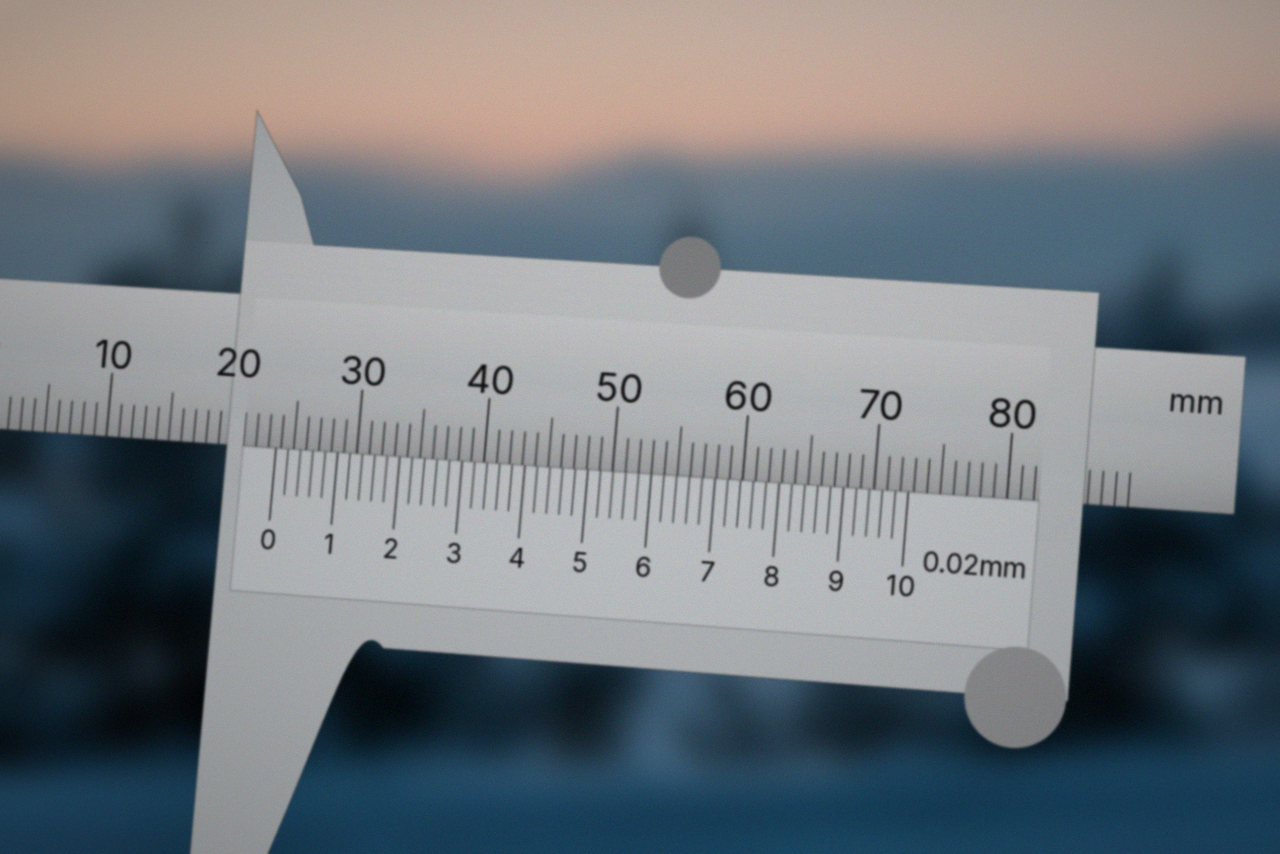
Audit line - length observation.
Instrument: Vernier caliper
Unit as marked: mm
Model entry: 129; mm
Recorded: 23.6; mm
